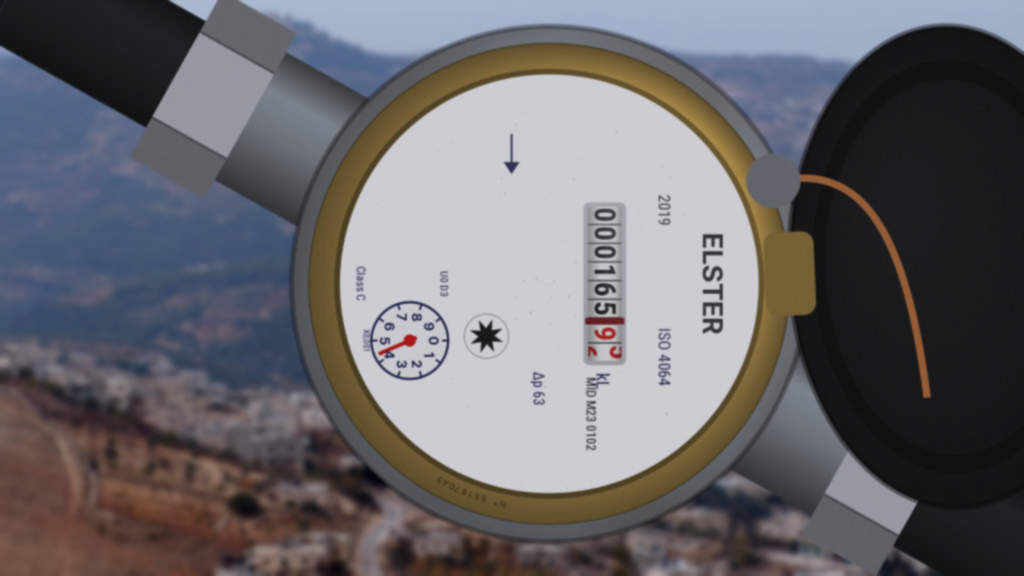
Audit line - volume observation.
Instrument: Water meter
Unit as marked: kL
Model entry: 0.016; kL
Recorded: 165.954; kL
